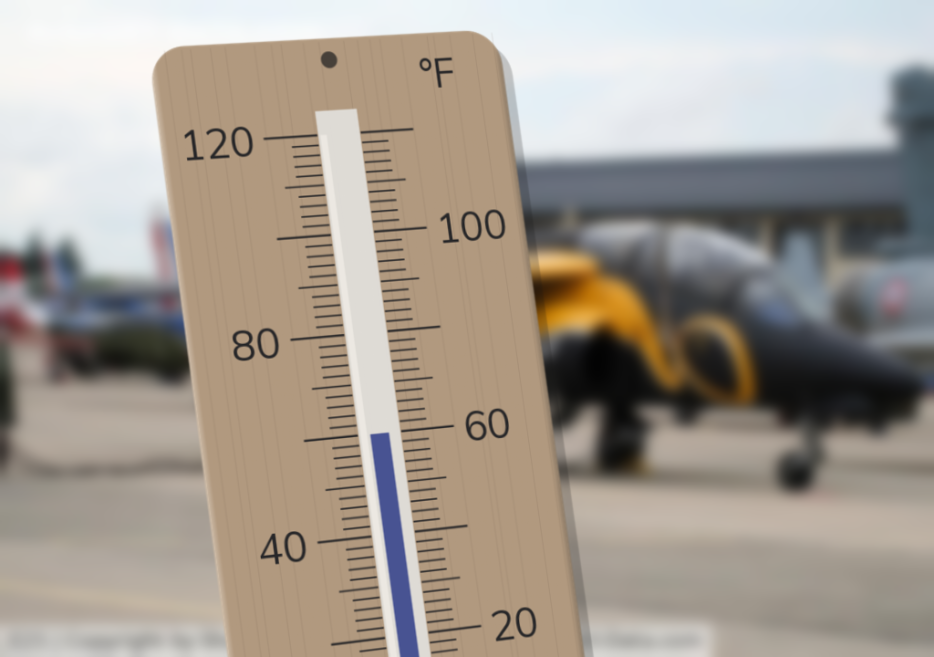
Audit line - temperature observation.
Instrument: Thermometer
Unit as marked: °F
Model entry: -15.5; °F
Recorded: 60; °F
